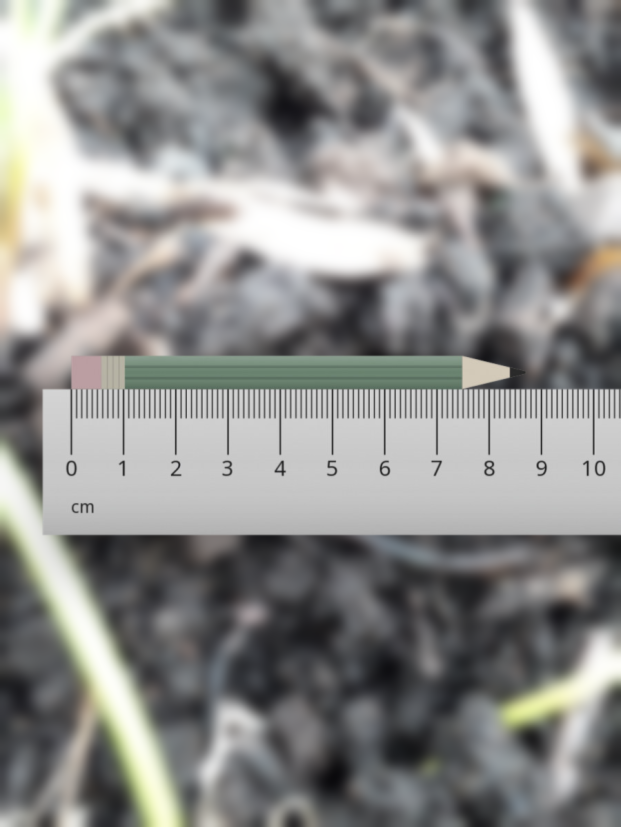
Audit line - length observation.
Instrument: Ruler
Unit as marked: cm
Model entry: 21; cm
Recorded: 8.7; cm
